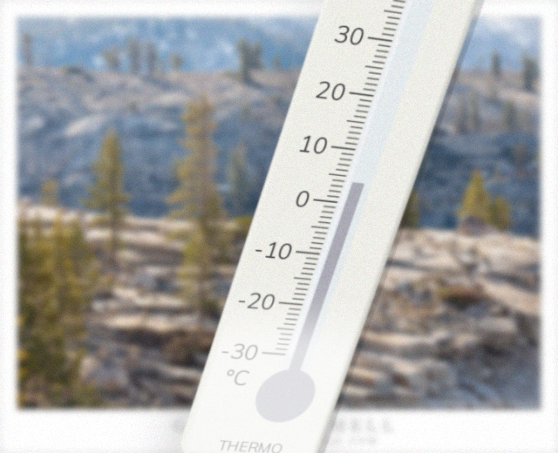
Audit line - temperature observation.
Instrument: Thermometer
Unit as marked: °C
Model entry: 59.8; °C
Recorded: 4; °C
